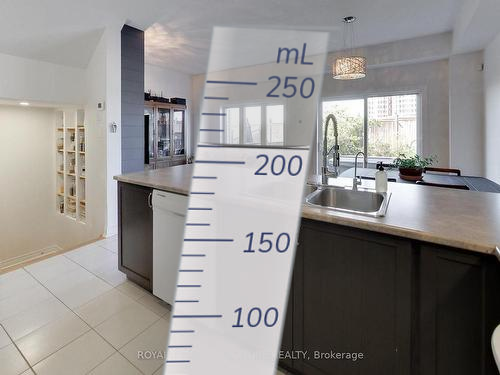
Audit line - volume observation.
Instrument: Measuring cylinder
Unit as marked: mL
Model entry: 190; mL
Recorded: 210; mL
